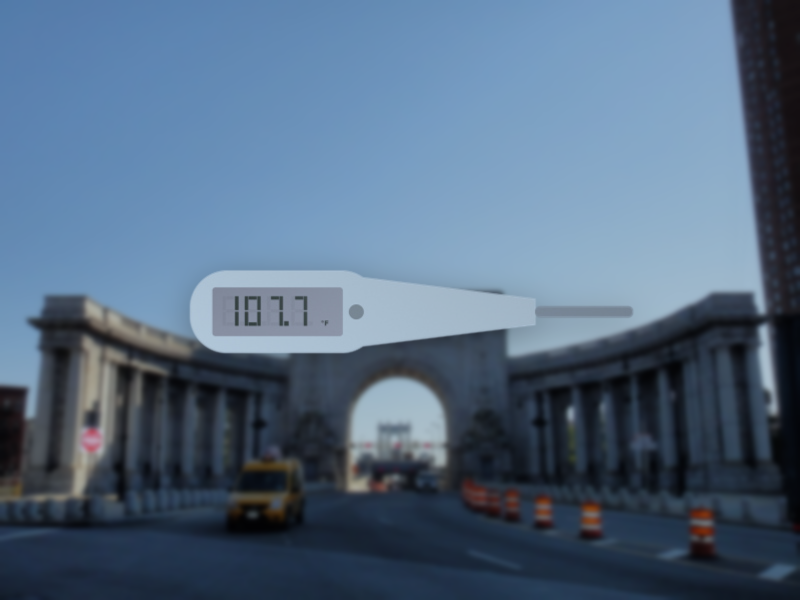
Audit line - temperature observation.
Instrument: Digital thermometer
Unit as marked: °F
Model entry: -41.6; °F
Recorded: 107.7; °F
